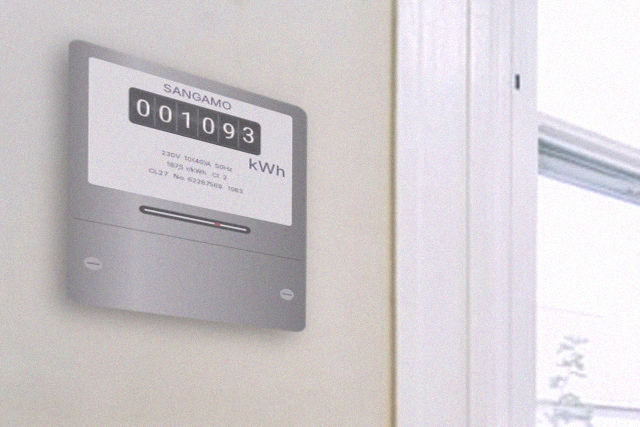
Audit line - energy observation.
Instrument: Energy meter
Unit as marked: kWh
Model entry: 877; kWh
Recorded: 1093; kWh
